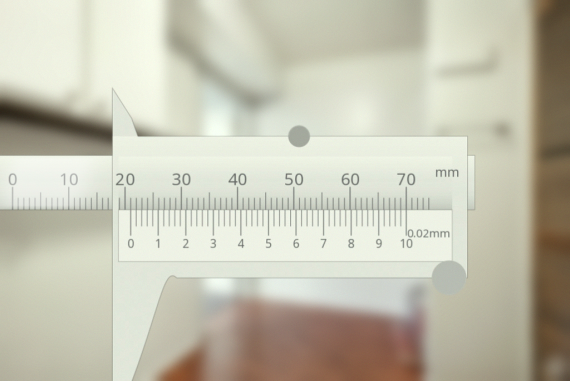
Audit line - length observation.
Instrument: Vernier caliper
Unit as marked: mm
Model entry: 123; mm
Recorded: 21.0; mm
